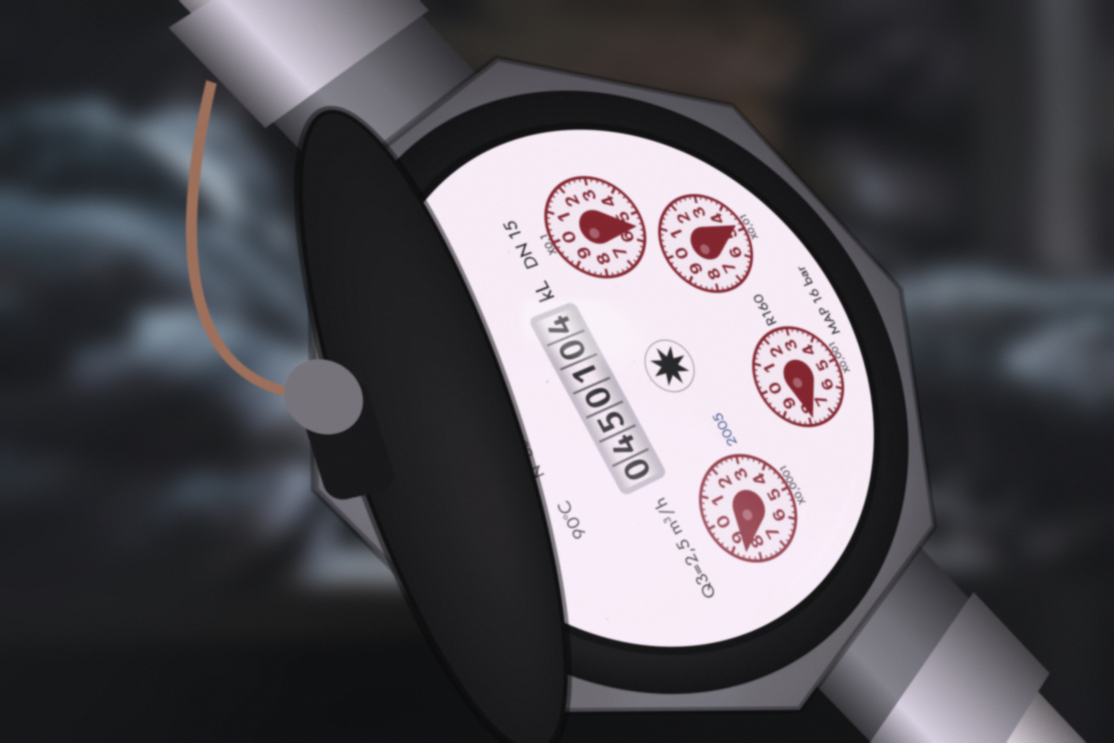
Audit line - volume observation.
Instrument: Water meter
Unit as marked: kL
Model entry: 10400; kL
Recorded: 450104.5478; kL
